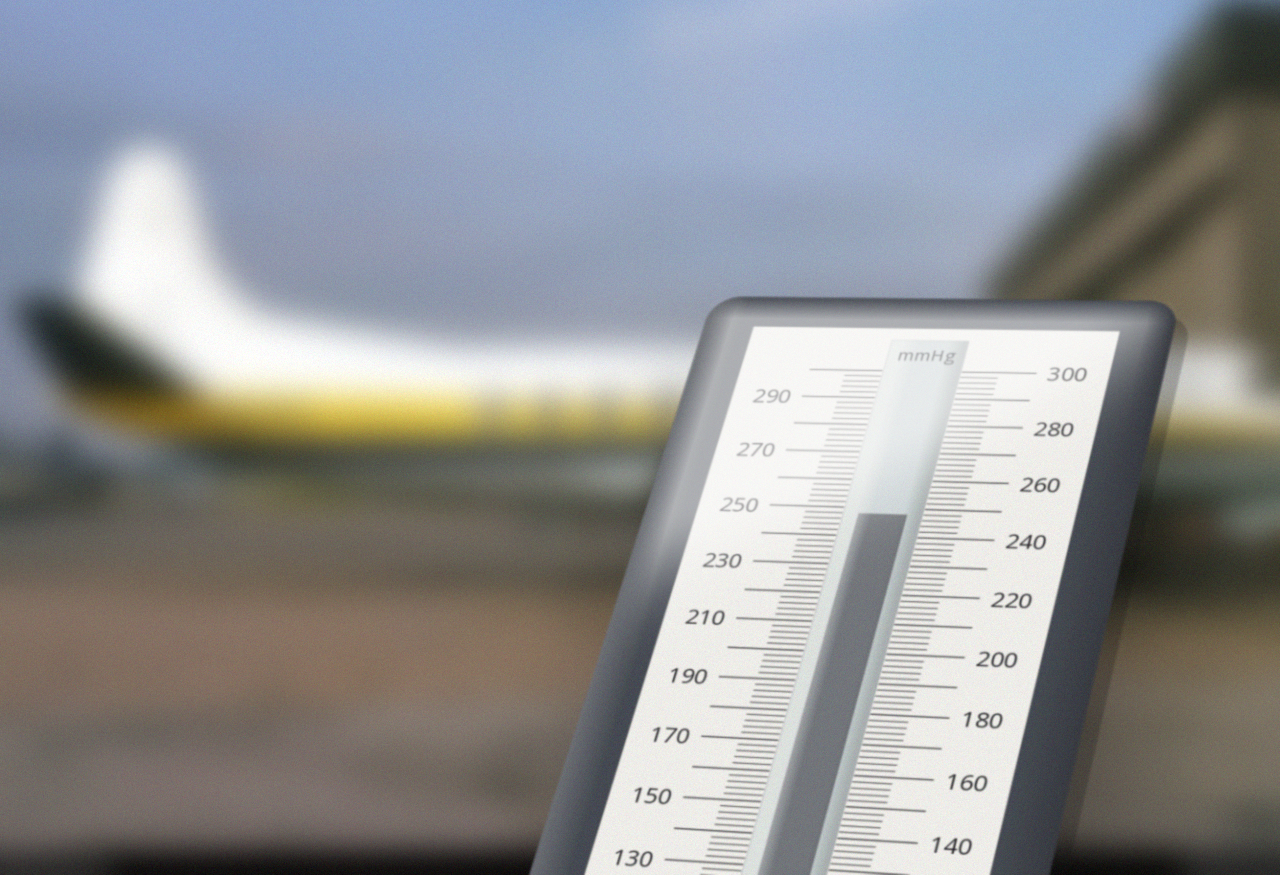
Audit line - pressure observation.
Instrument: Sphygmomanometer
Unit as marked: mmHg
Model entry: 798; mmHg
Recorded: 248; mmHg
